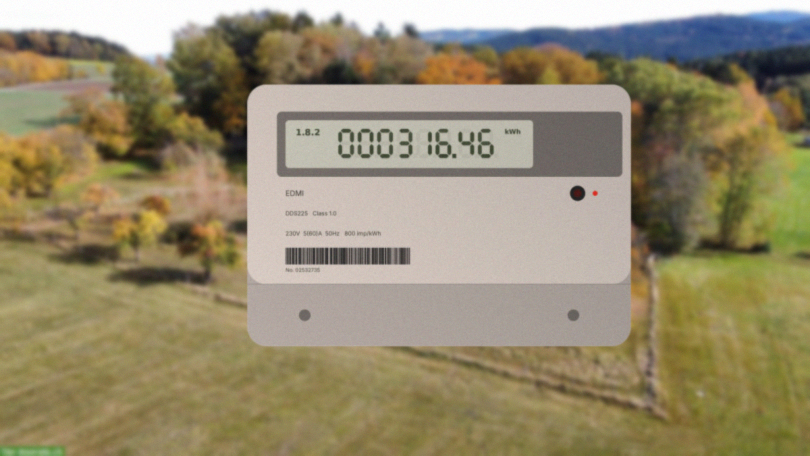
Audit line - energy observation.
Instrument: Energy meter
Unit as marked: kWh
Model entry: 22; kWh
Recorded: 316.46; kWh
